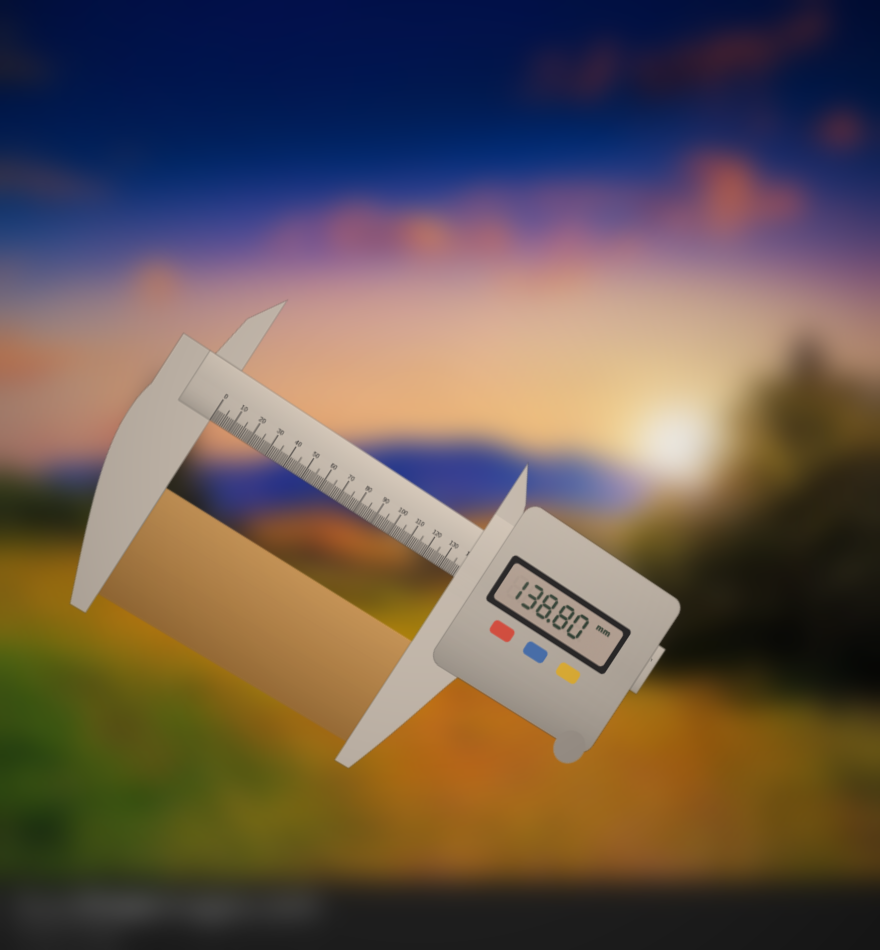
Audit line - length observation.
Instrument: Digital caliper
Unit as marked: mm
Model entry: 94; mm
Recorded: 138.80; mm
